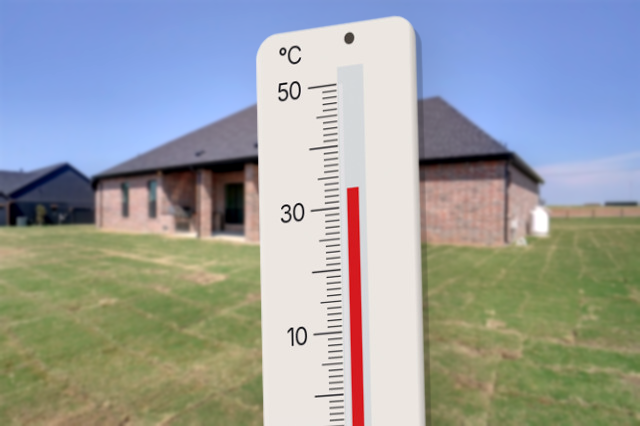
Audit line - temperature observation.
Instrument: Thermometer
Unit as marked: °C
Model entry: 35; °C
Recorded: 33; °C
